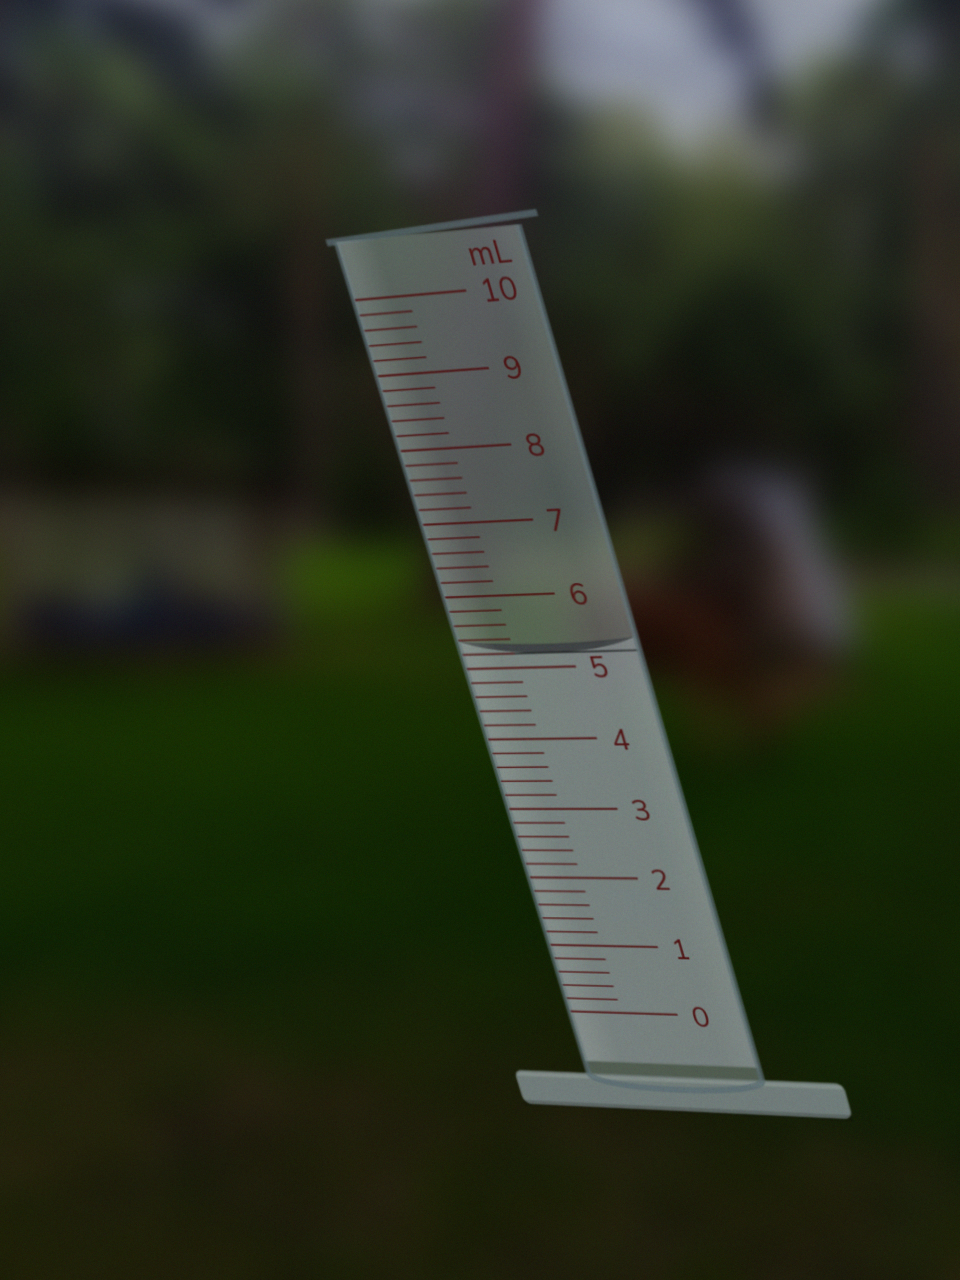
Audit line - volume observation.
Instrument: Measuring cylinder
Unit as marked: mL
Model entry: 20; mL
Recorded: 5.2; mL
